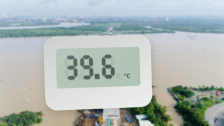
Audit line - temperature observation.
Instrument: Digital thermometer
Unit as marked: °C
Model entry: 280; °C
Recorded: 39.6; °C
